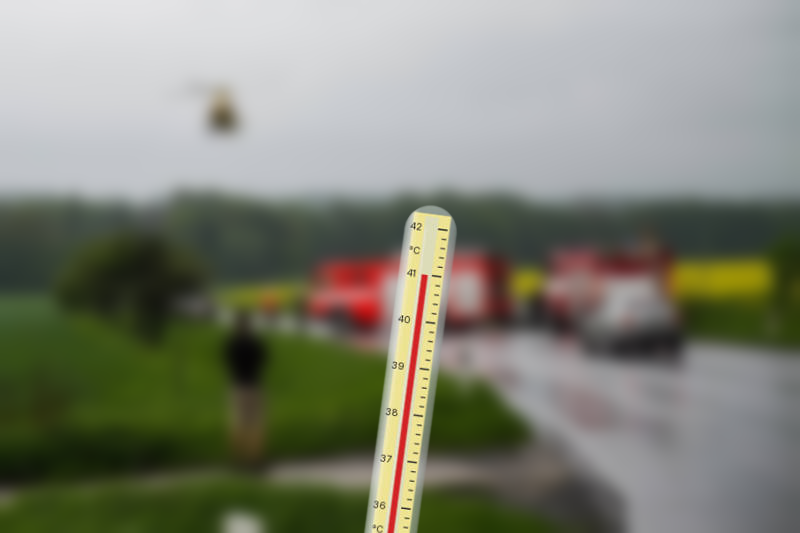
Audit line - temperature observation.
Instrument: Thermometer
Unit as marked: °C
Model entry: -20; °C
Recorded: 41; °C
